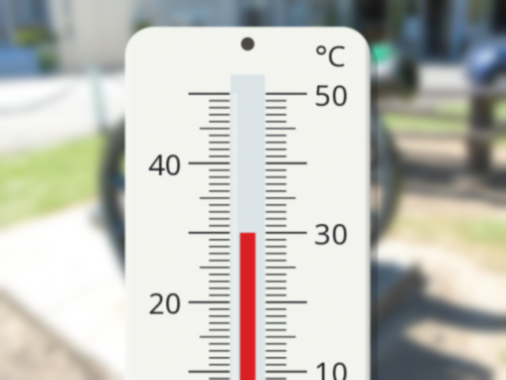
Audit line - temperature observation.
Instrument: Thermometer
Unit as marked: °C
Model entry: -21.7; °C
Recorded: 30; °C
